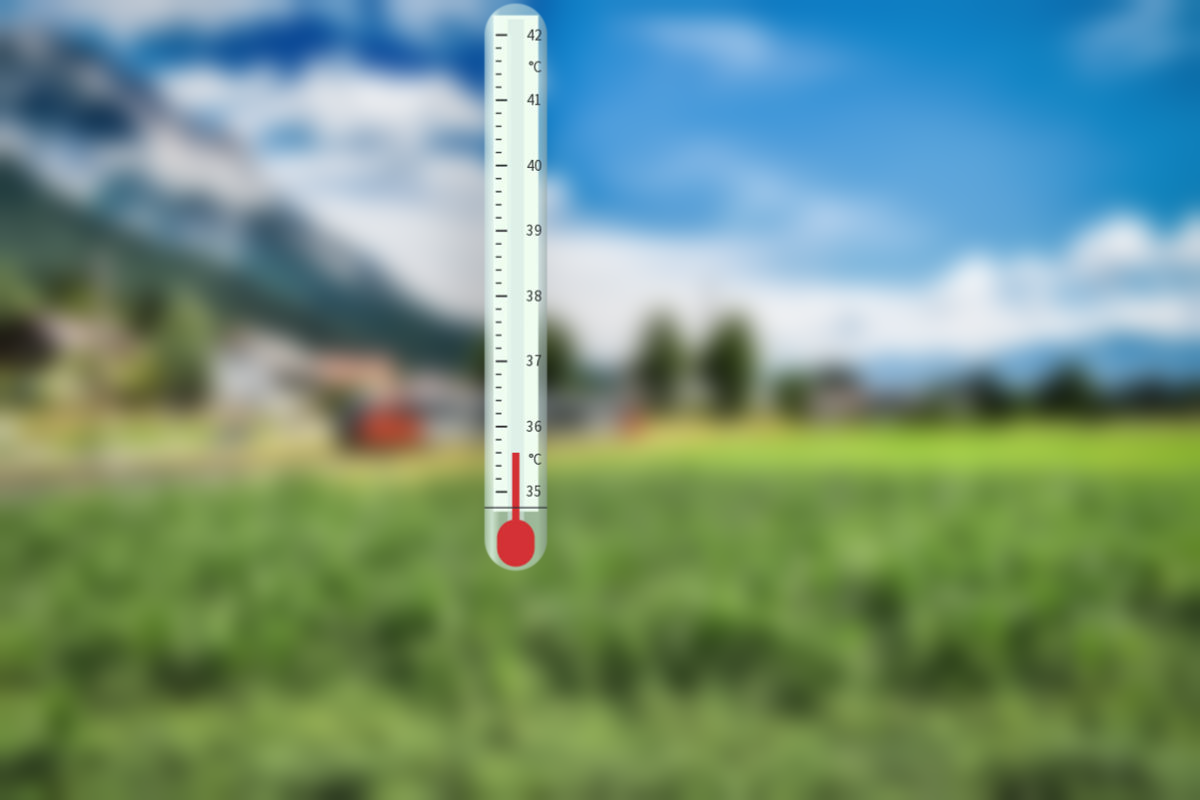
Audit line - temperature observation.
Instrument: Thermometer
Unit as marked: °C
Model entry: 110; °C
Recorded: 35.6; °C
